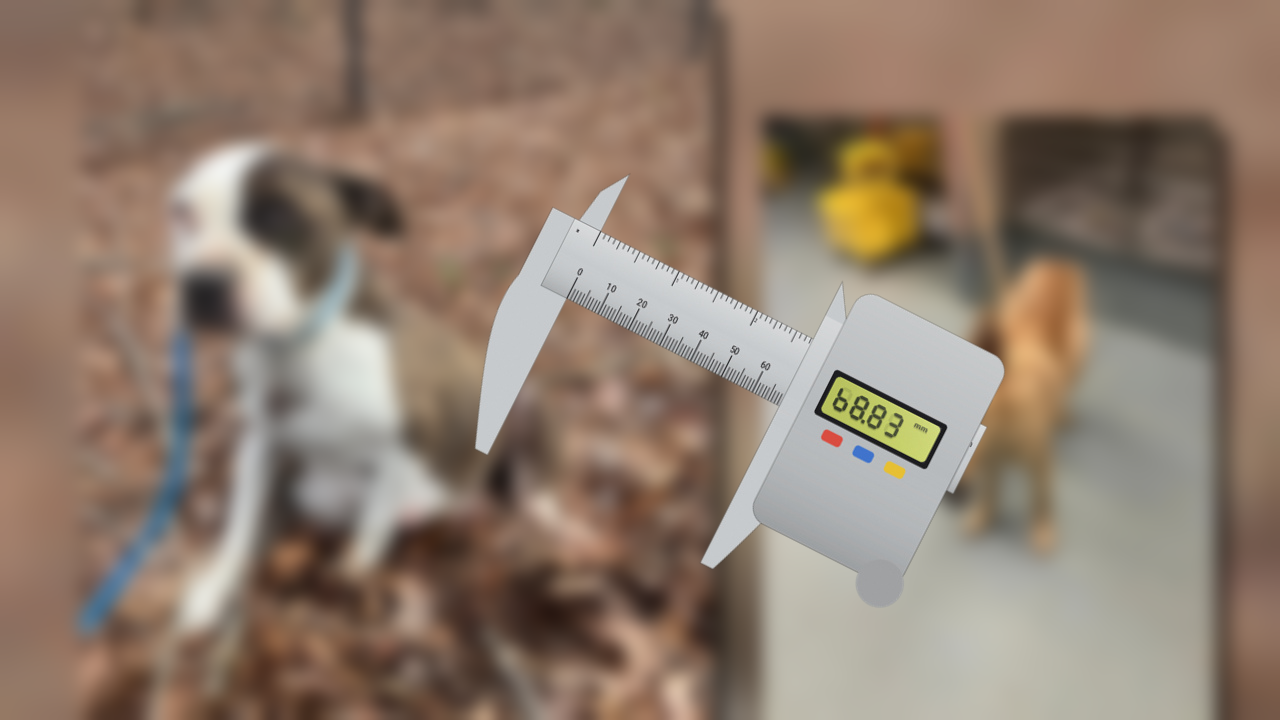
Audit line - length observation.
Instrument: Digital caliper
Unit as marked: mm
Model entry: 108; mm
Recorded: 68.83; mm
